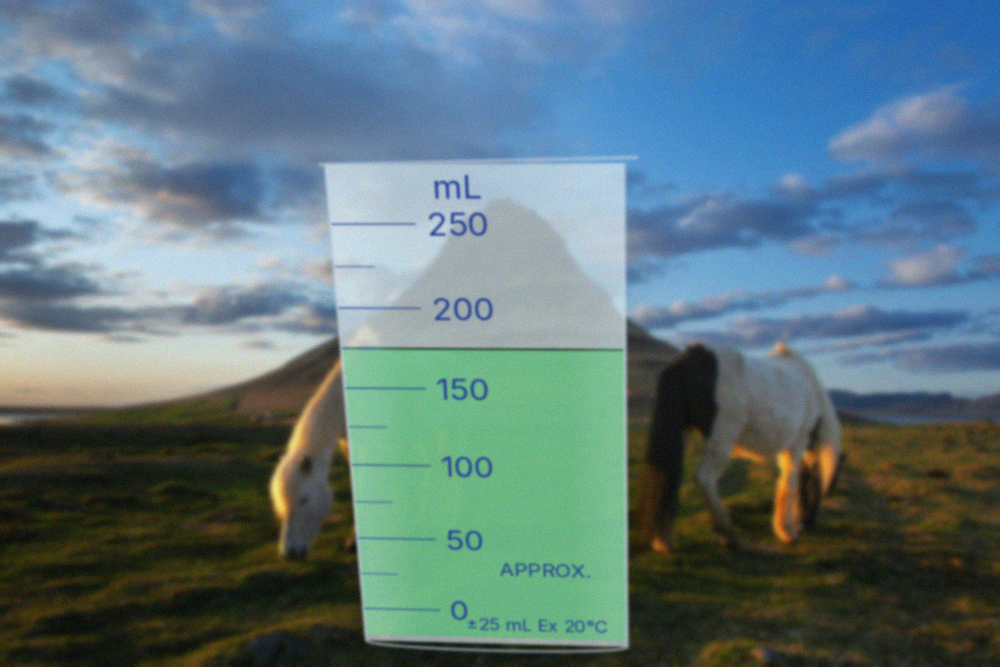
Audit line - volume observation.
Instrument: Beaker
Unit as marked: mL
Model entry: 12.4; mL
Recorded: 175; mL
